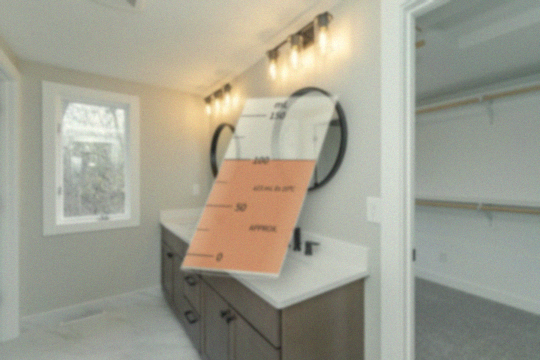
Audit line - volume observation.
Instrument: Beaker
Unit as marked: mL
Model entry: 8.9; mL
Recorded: 100; mL
